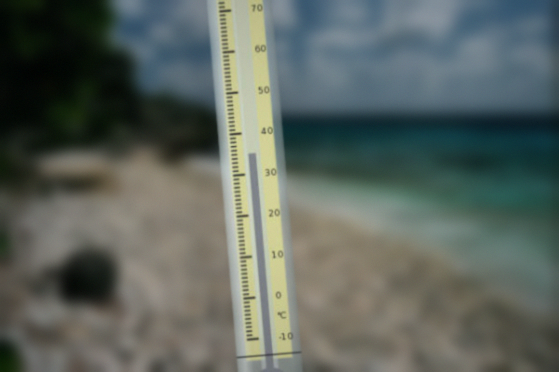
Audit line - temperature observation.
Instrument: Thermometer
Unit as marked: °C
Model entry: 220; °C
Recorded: 35; °C
